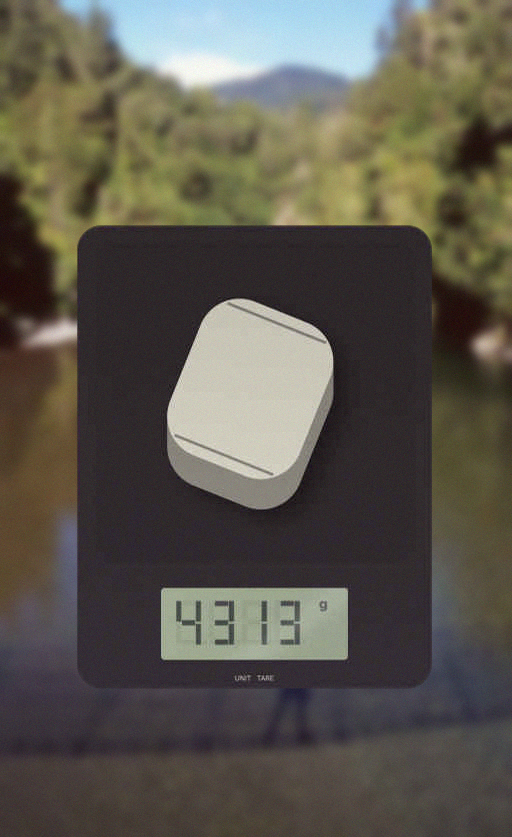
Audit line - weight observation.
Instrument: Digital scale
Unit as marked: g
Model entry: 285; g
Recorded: 4313; g
